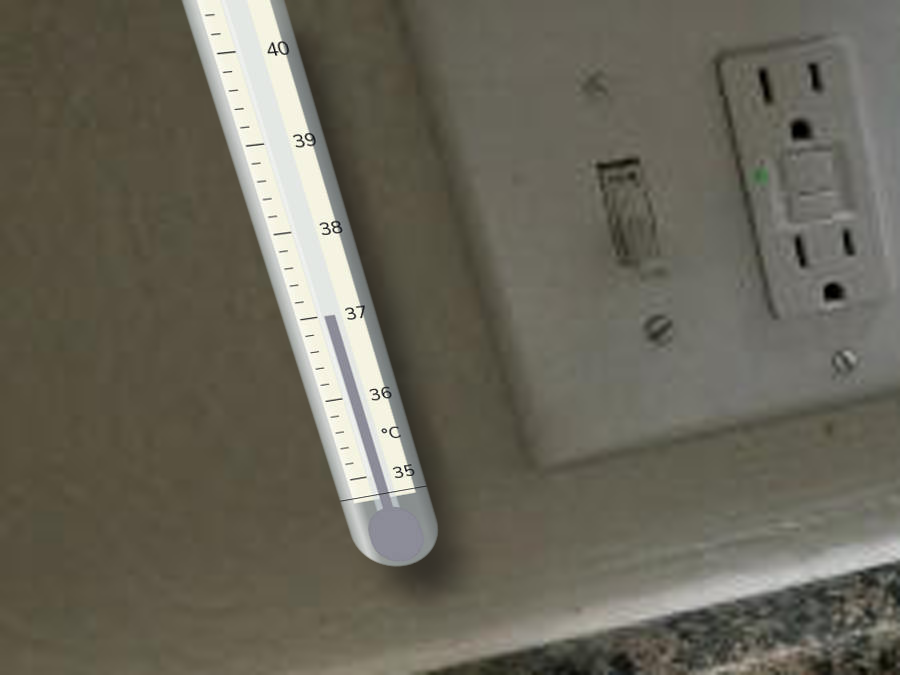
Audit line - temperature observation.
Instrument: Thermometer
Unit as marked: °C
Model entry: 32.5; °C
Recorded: 37; °C
